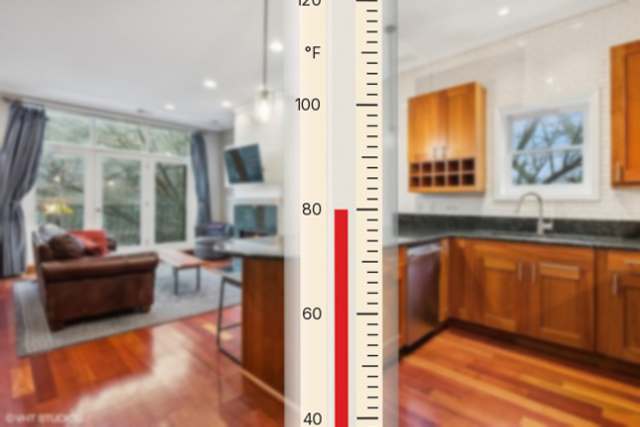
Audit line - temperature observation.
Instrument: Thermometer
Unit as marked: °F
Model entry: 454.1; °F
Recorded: 80; °F
